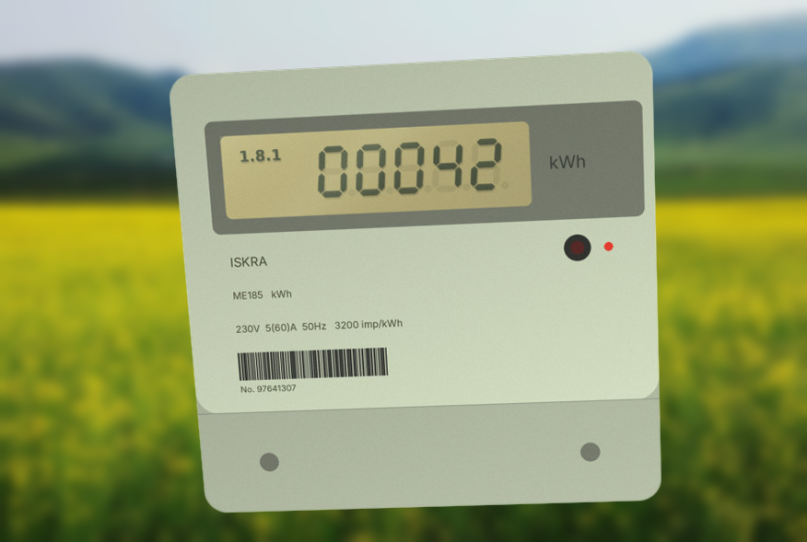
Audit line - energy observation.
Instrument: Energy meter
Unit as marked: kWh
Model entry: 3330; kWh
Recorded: 42; kWh
